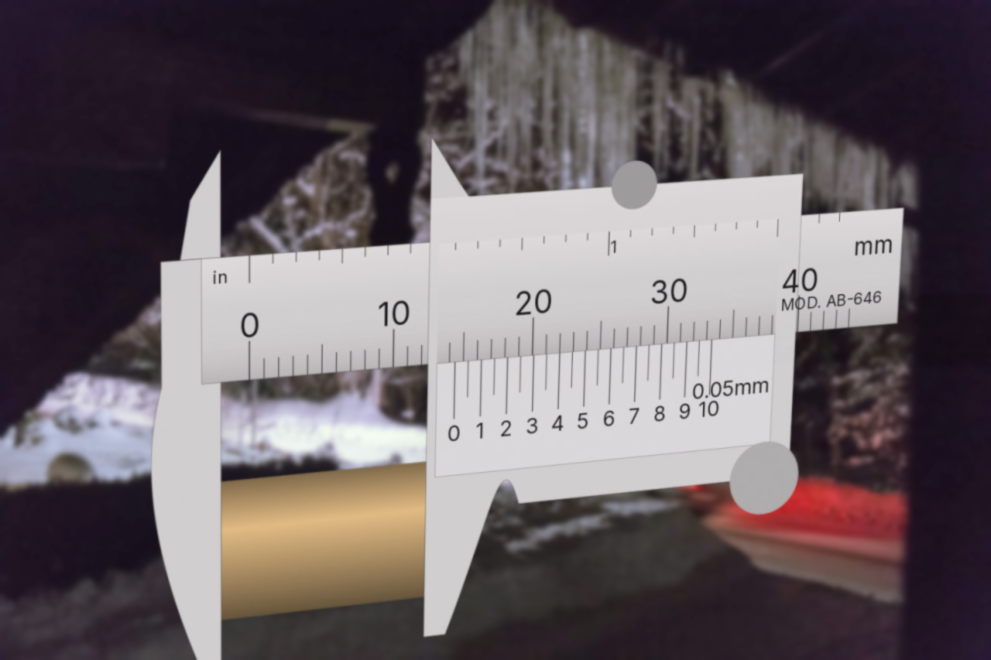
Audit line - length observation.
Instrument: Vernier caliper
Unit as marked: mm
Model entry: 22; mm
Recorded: 14.4; mm
